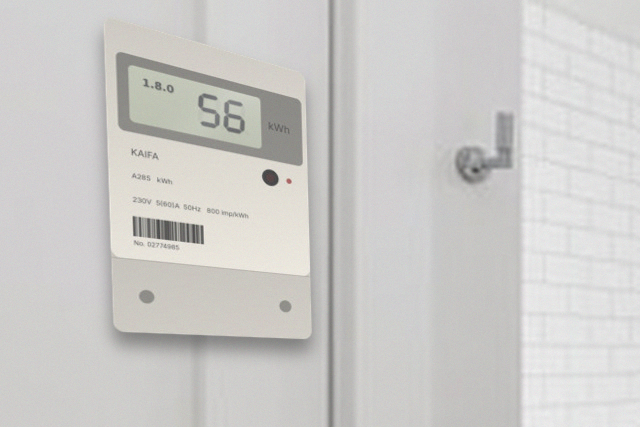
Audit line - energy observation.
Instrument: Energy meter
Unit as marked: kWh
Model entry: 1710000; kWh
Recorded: 56; kWh
